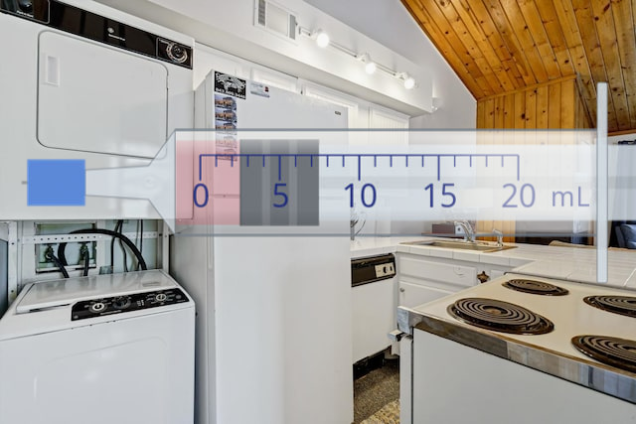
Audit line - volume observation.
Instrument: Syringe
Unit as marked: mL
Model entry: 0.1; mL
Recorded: 2.5; mL
